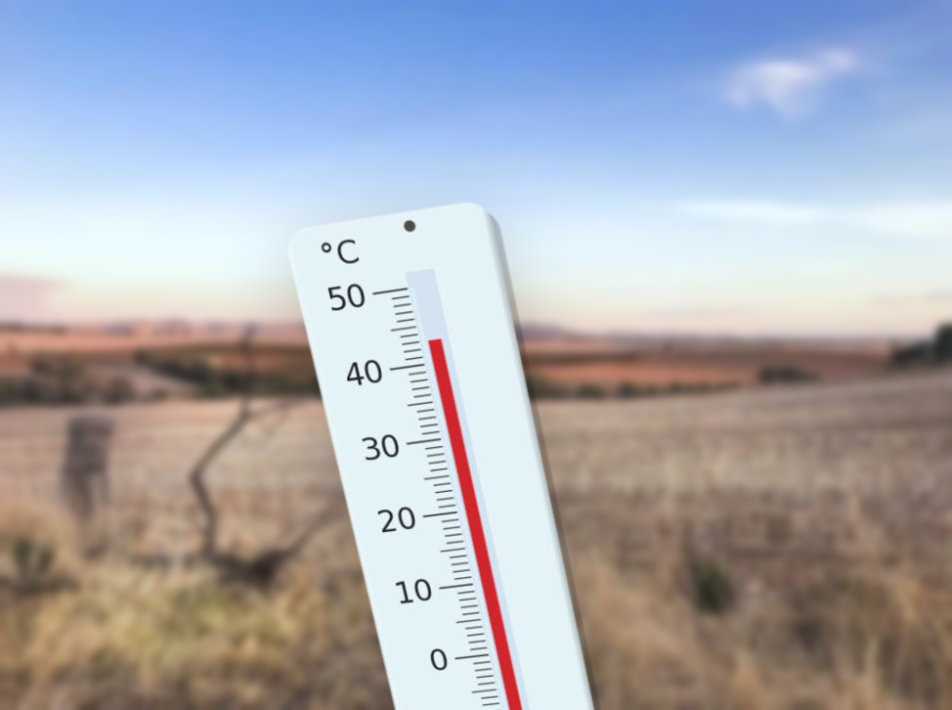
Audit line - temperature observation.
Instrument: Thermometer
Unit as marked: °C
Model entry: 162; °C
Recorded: 43; °C
